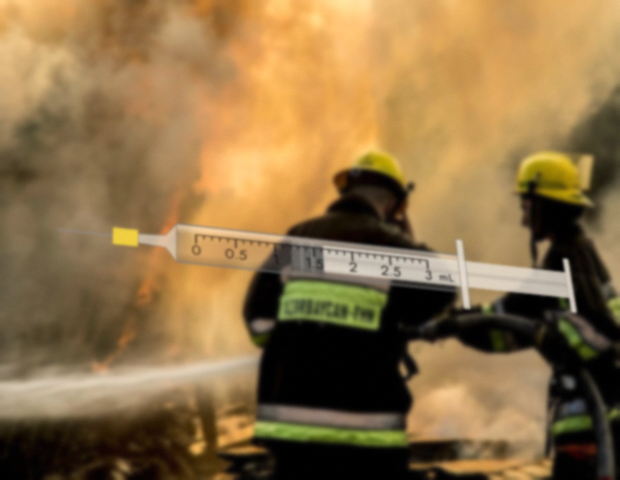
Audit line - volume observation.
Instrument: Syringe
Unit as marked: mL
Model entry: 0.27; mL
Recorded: 1.2; mL
